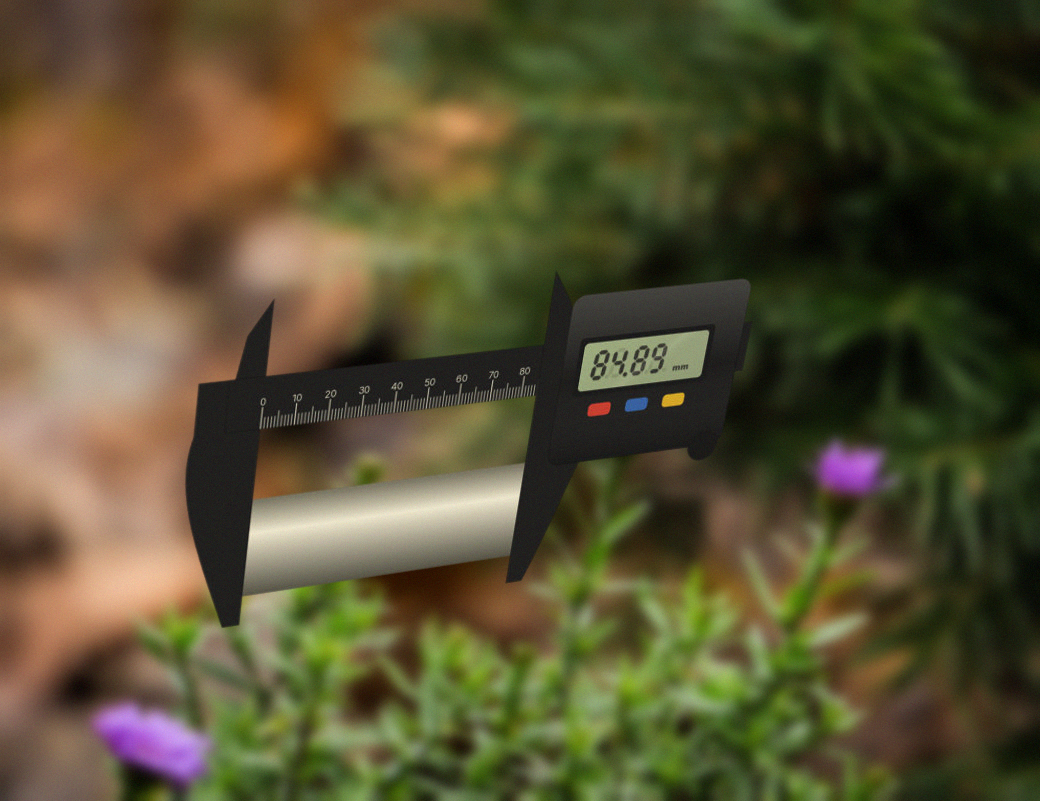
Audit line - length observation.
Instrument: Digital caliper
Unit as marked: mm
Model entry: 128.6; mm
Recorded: 84.89; mm
